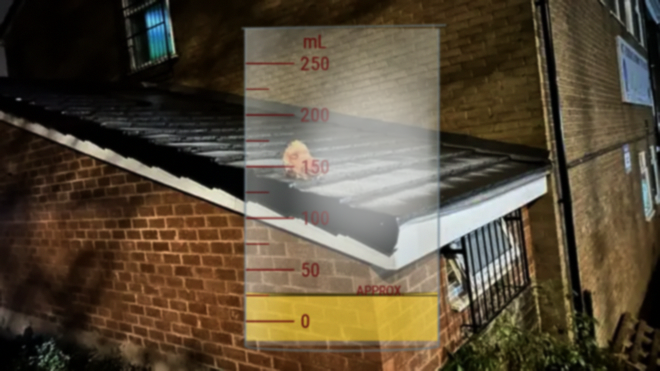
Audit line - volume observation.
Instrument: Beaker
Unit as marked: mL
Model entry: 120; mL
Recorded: 25; mL
